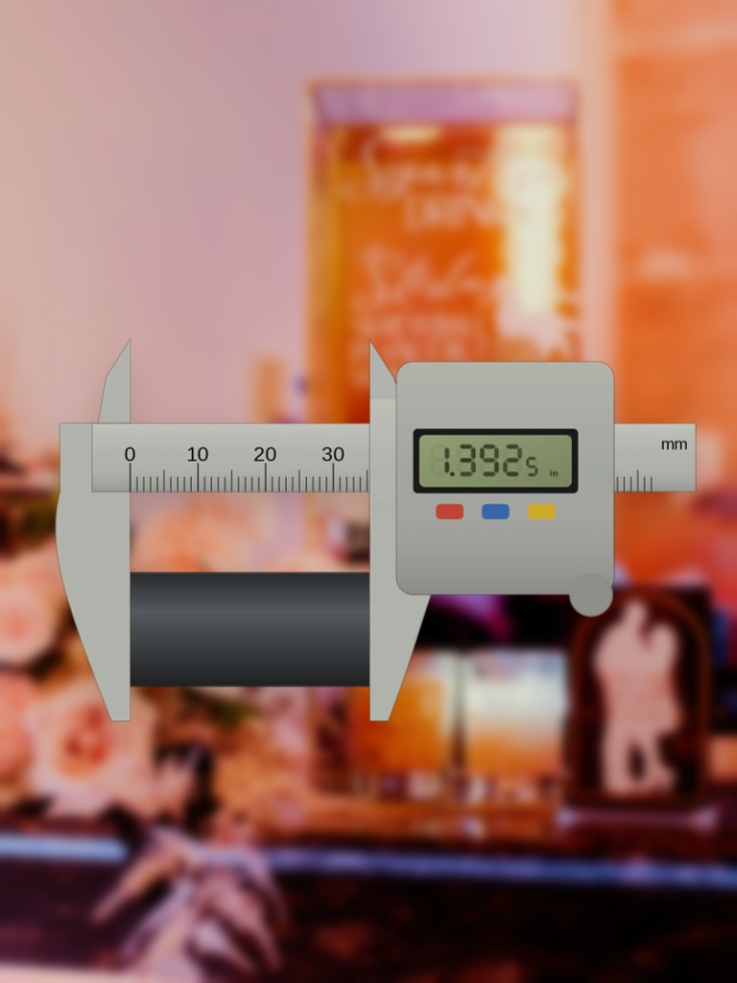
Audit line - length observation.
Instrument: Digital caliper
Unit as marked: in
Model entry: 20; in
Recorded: 1.3925; in
